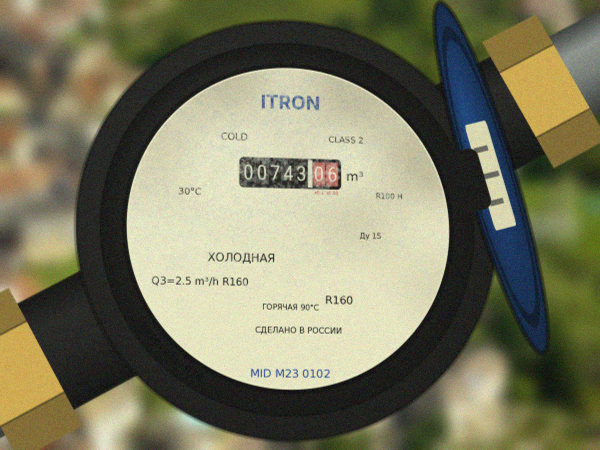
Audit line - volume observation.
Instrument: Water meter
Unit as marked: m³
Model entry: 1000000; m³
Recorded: 743.06; m³
